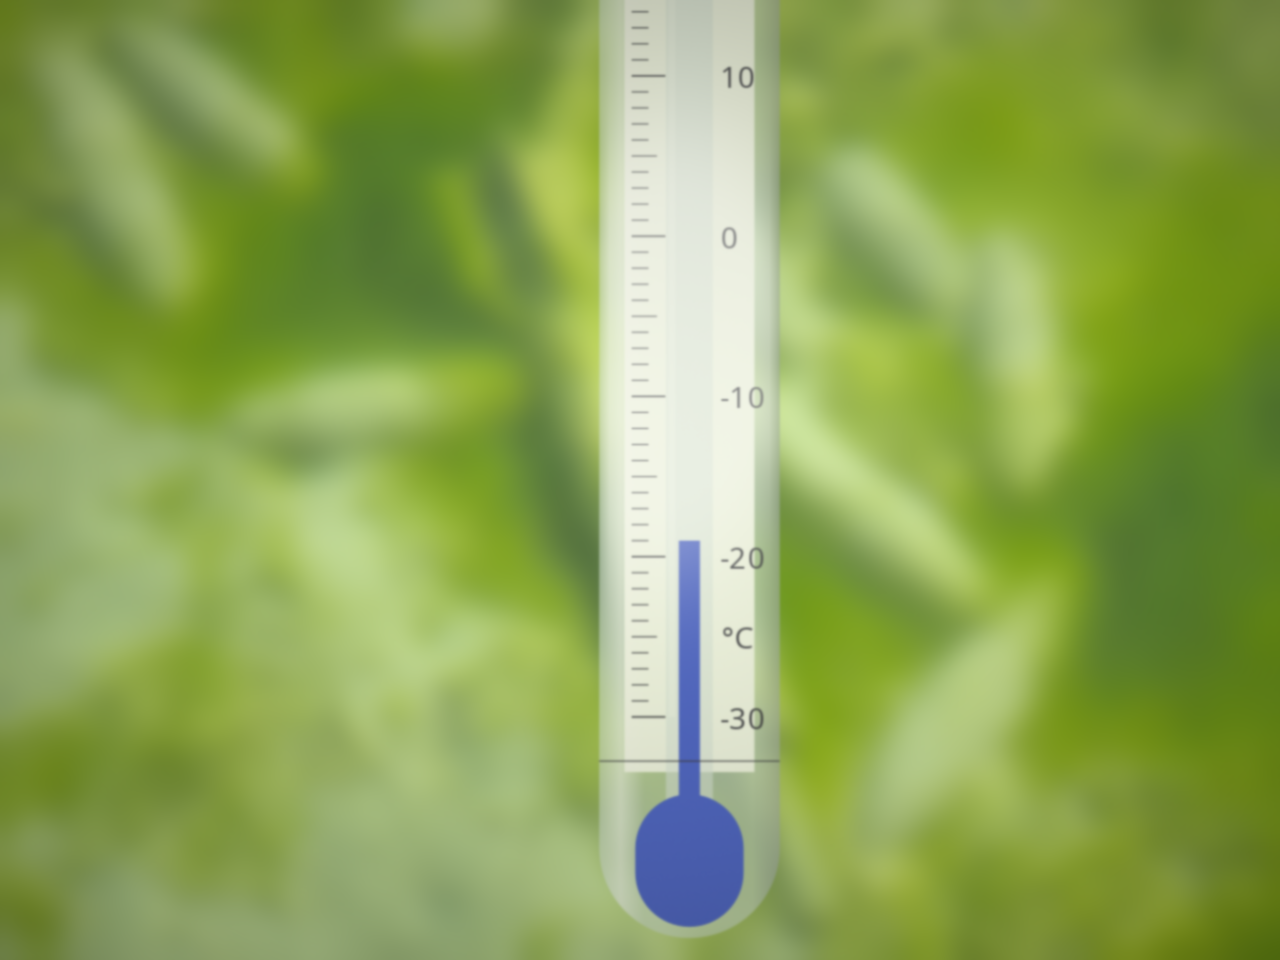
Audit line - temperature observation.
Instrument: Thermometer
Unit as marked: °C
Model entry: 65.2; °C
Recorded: -19; °C
